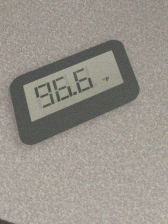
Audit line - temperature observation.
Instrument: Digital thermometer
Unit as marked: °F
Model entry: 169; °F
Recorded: 96.6; °F
